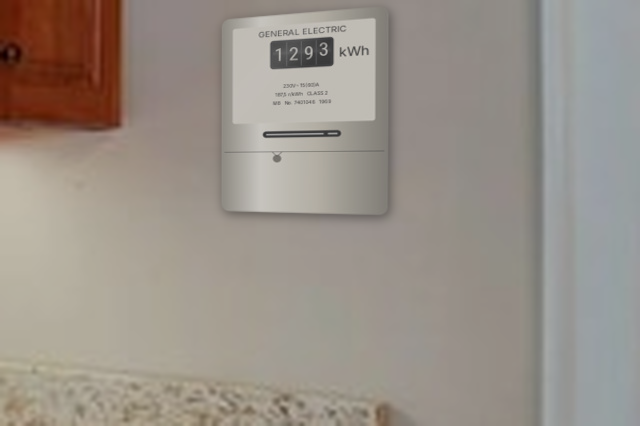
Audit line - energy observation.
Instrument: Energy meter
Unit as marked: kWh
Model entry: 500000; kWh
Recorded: 1293; kWh
